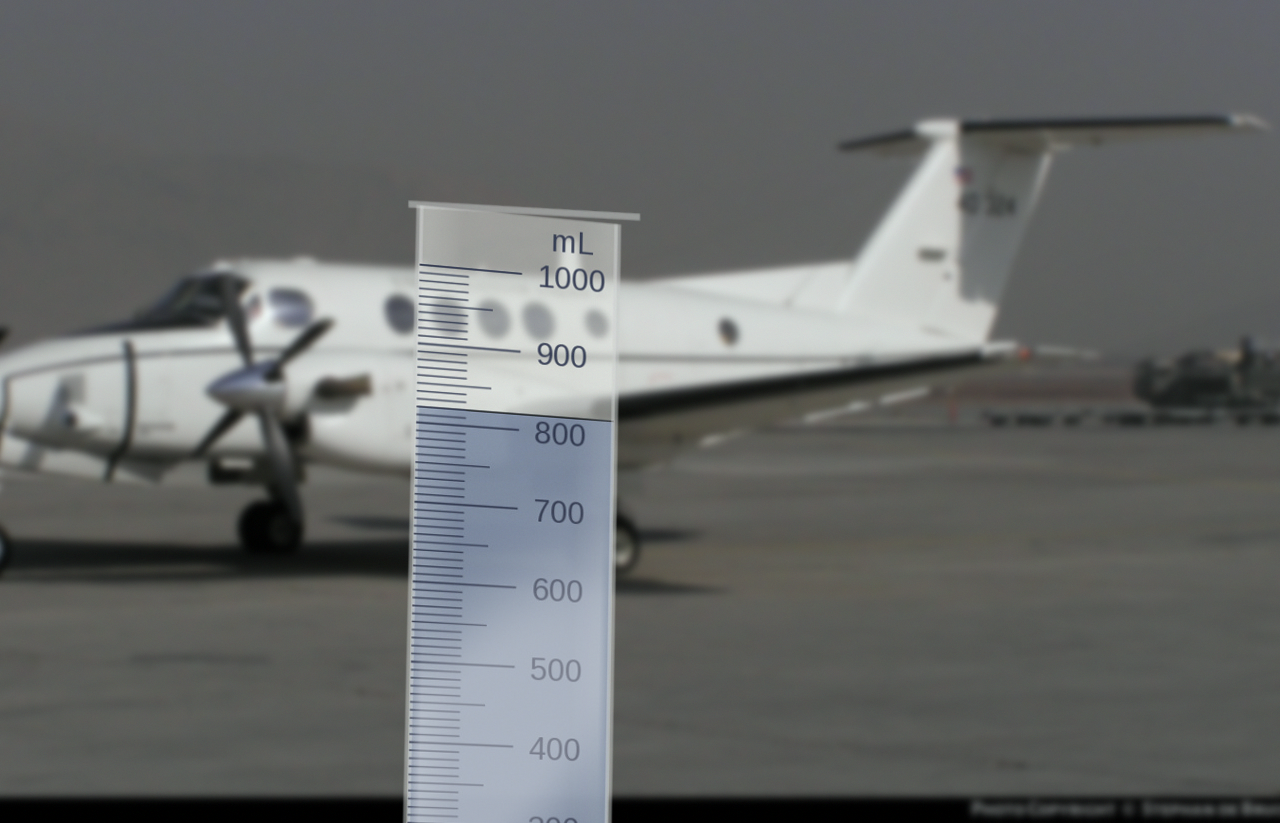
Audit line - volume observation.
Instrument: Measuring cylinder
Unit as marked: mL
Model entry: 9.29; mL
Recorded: 820; mL
